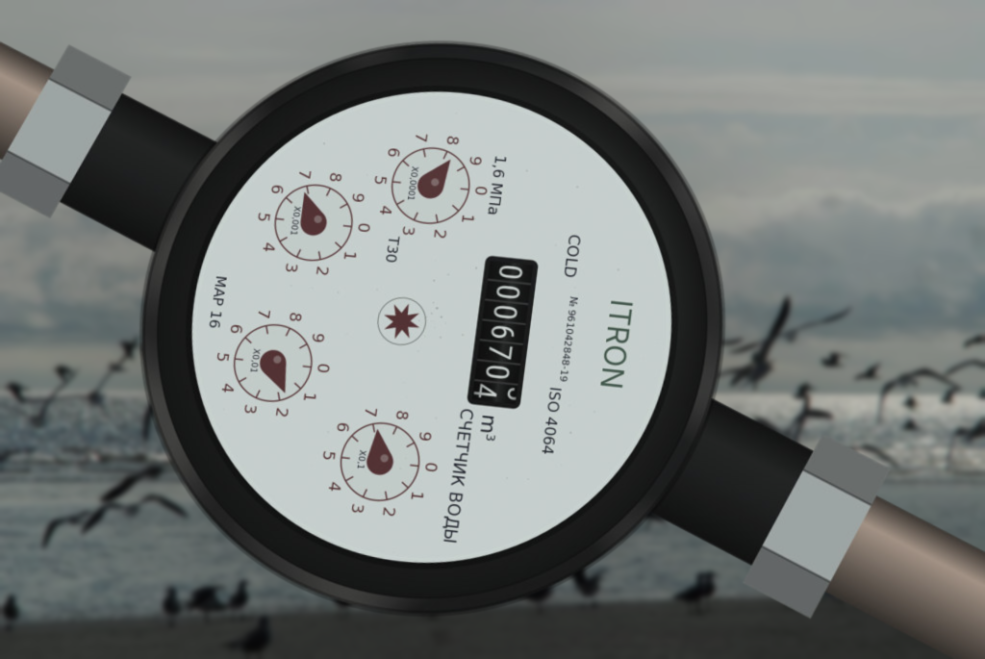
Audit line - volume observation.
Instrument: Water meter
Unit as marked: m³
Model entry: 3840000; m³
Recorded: 6703.7168; m³
